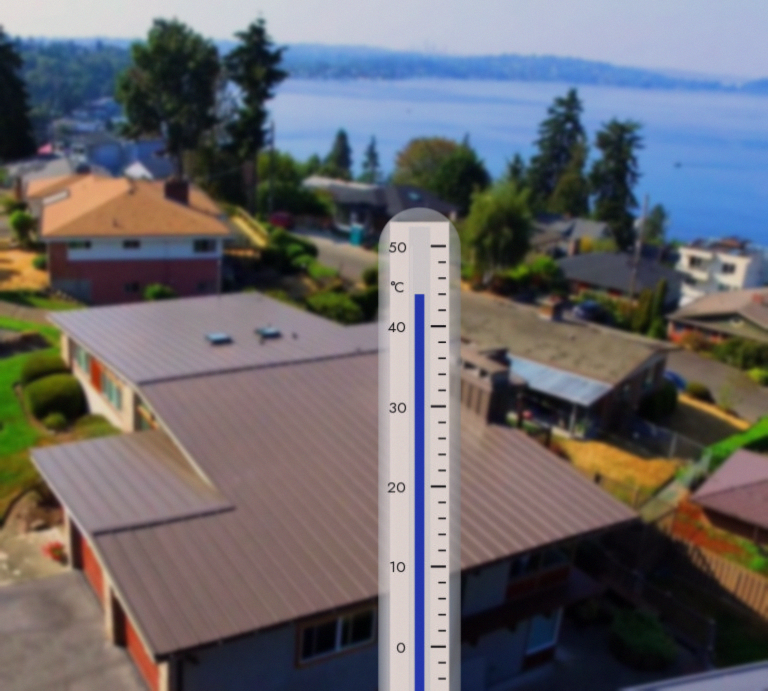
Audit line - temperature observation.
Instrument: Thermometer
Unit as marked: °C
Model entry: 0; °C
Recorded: 44; °C
